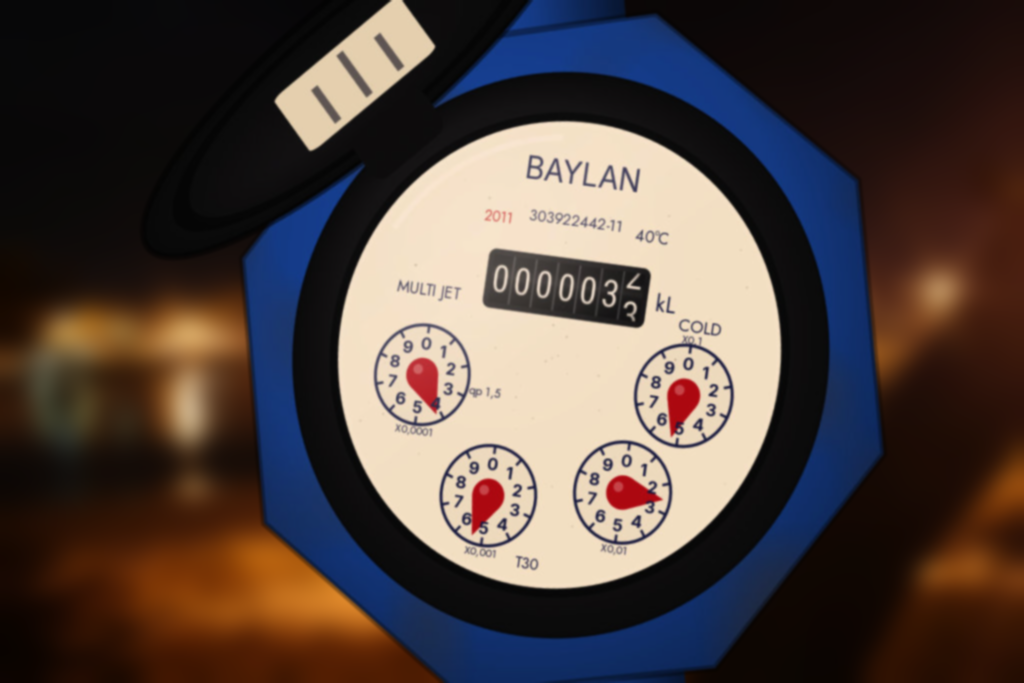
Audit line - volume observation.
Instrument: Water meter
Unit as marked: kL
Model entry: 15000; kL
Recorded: 32.5254; kL
